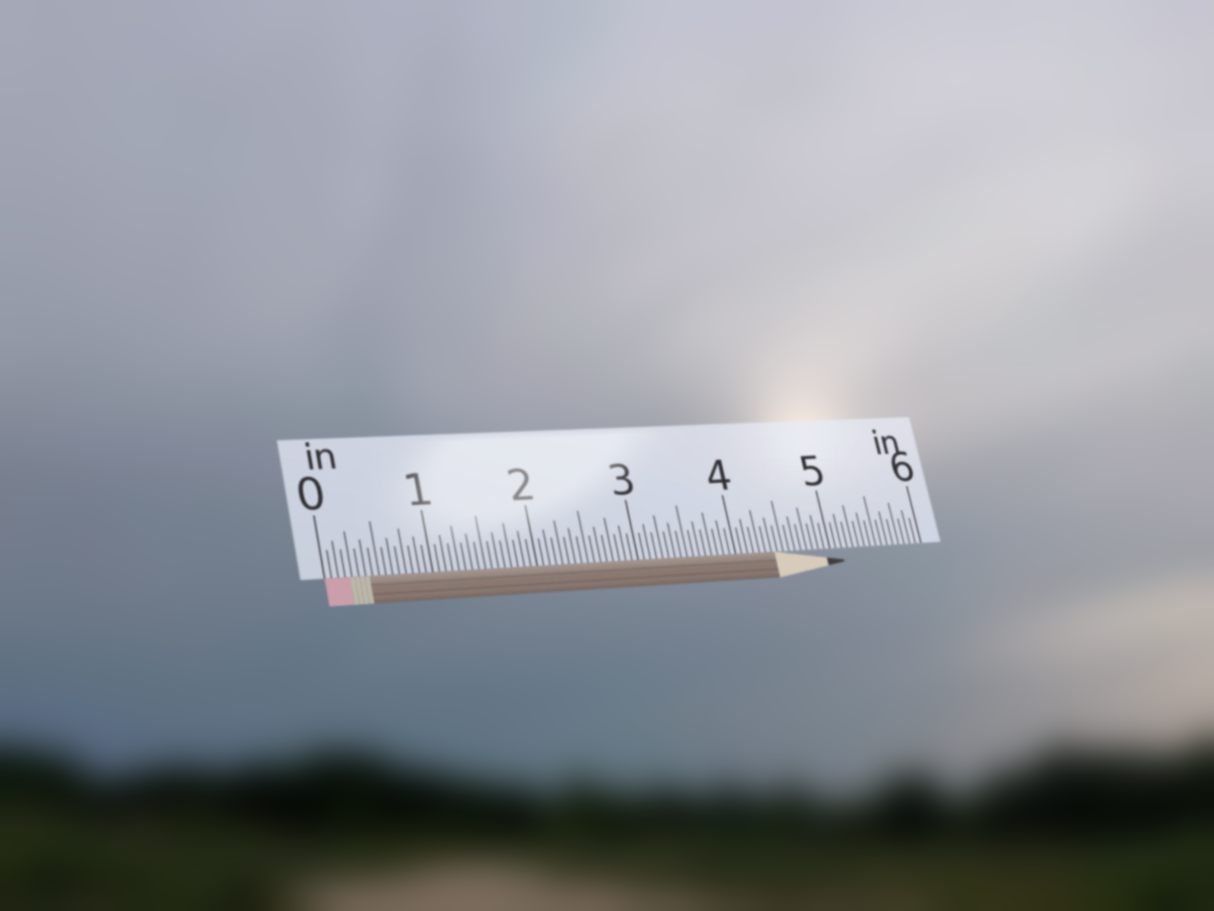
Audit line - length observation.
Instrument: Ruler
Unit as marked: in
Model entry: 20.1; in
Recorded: 5.125; in
